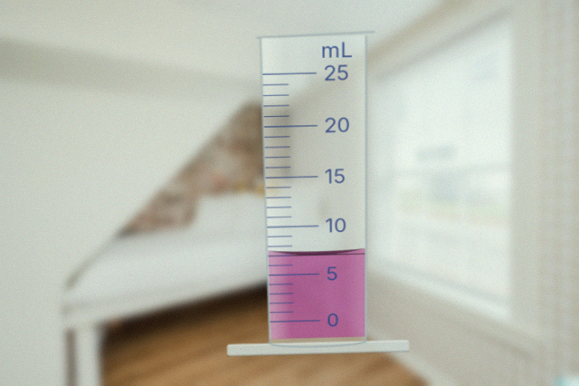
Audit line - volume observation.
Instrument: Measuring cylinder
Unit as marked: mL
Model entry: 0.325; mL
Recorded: 7; mL
